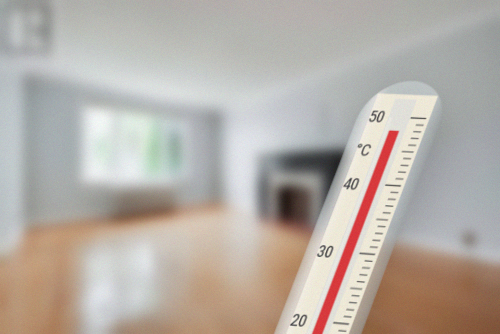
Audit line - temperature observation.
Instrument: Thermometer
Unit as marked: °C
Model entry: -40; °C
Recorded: 48; °C
